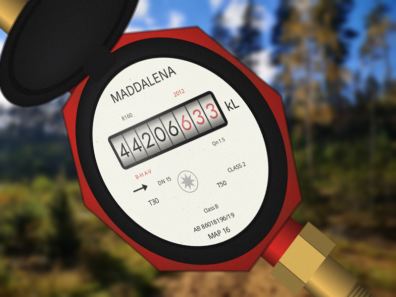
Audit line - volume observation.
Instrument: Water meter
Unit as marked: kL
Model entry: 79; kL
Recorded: 44206.633; kL
